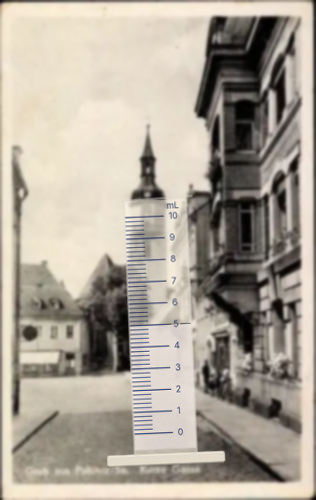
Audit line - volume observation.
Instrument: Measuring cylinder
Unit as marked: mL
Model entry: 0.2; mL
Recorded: 5; mL
